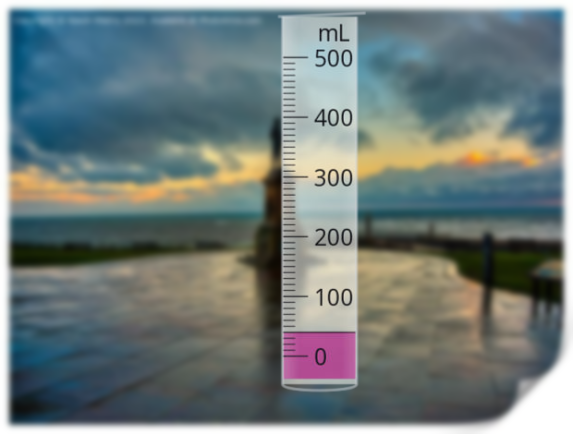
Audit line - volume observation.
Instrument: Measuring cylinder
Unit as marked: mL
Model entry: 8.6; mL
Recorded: 40; mL
